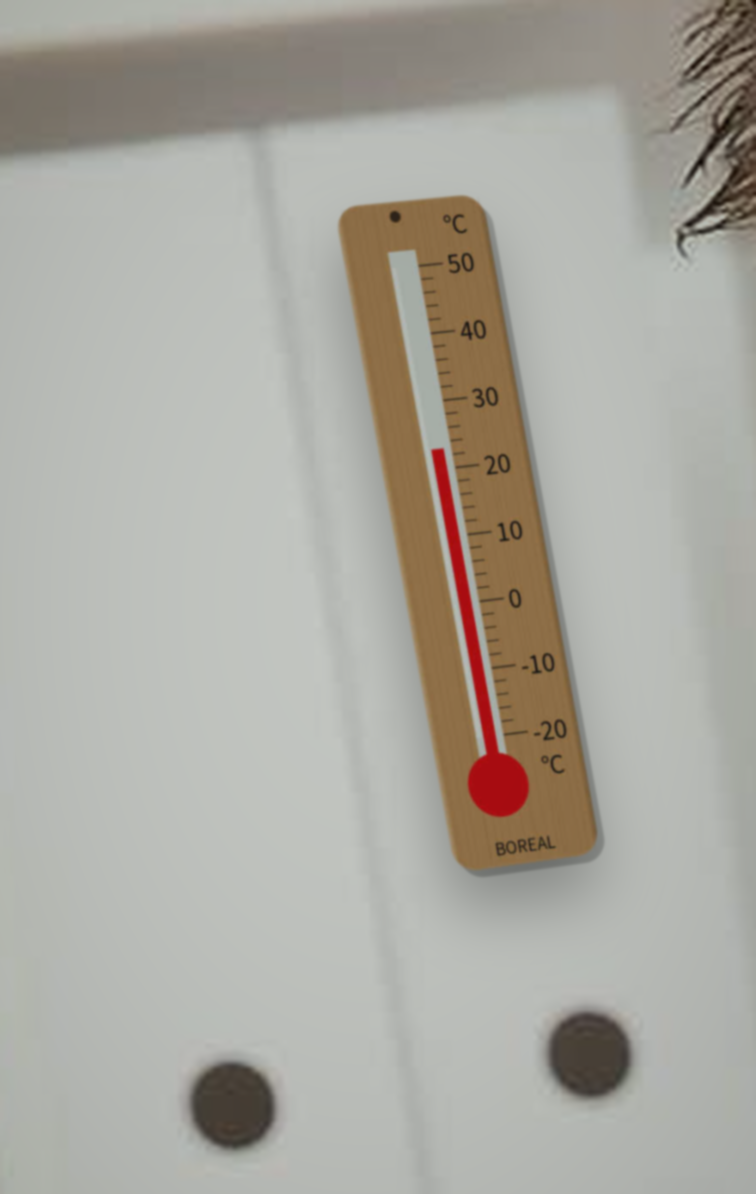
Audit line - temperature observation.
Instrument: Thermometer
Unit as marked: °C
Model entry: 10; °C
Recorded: 23; °C
